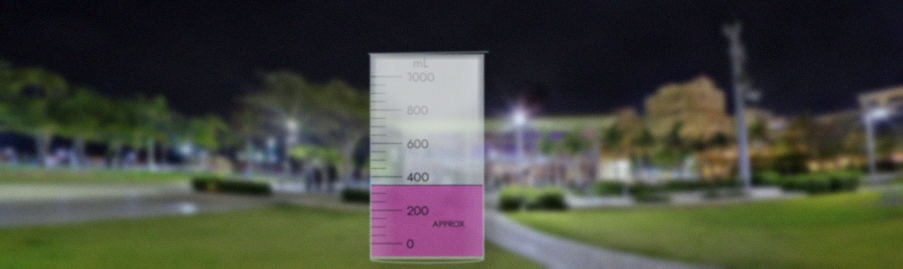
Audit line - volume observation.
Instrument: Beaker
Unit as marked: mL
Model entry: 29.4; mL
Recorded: 350; mL
